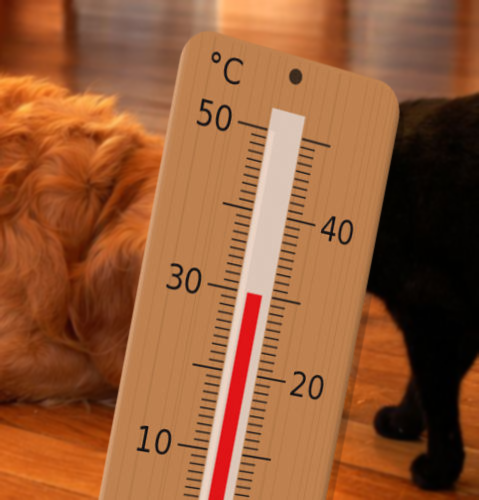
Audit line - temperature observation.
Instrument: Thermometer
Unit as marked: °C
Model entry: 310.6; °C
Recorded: 30; °C
